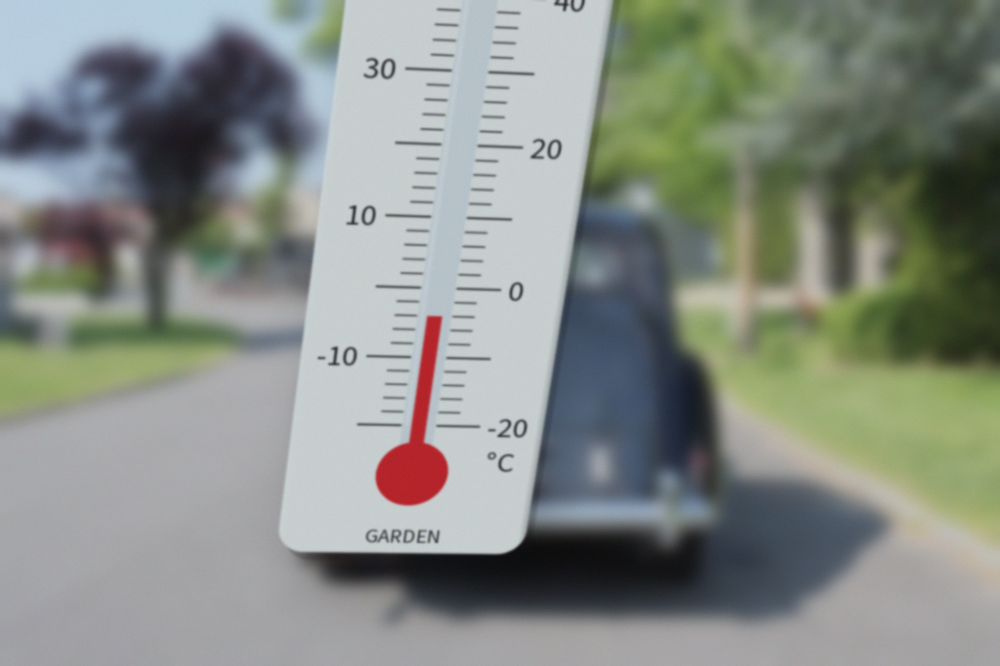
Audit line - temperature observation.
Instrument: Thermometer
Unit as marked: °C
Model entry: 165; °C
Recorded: -4; °C
